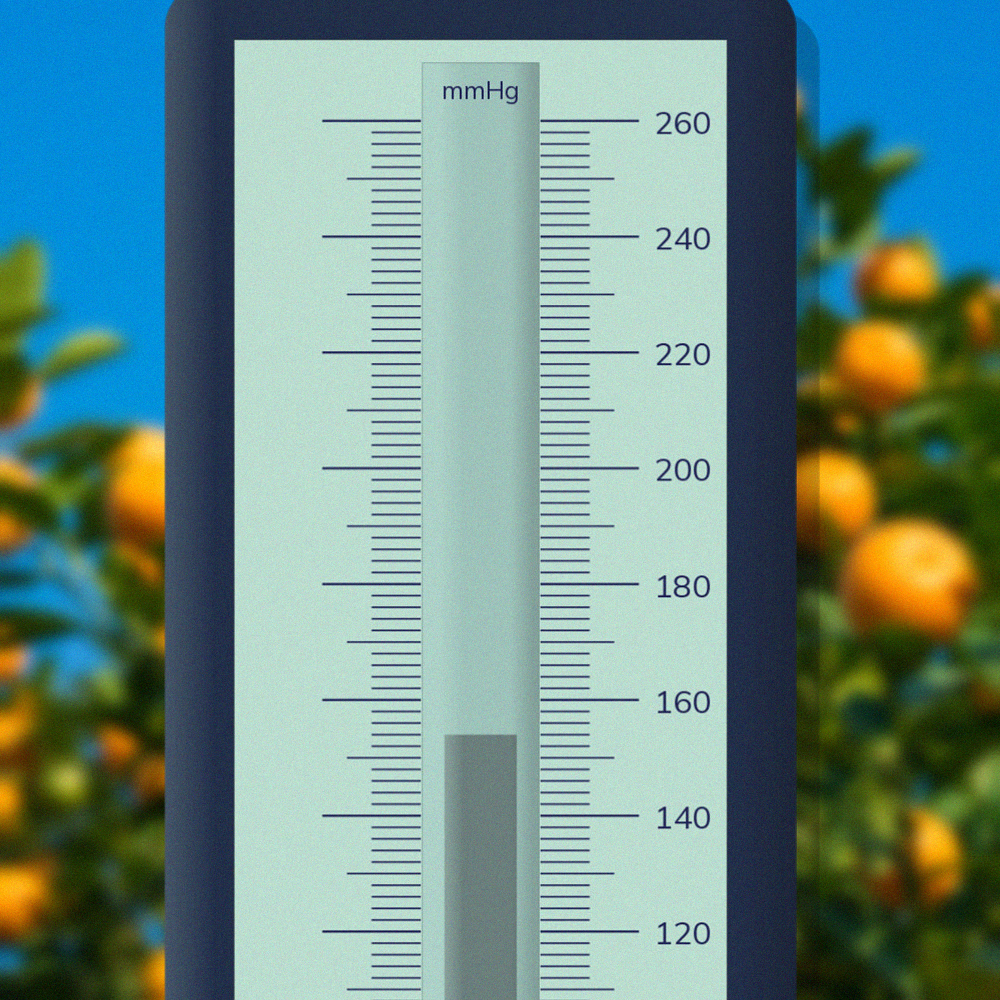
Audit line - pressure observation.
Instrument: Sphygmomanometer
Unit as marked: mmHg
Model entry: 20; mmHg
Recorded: 154; mmHg
